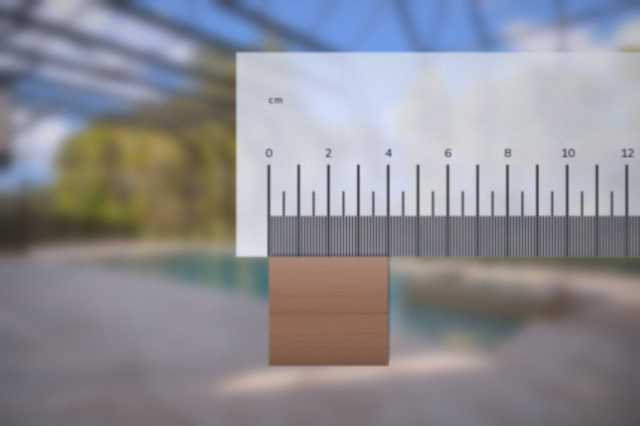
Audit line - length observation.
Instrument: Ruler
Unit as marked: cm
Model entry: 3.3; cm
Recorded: 4; cm
